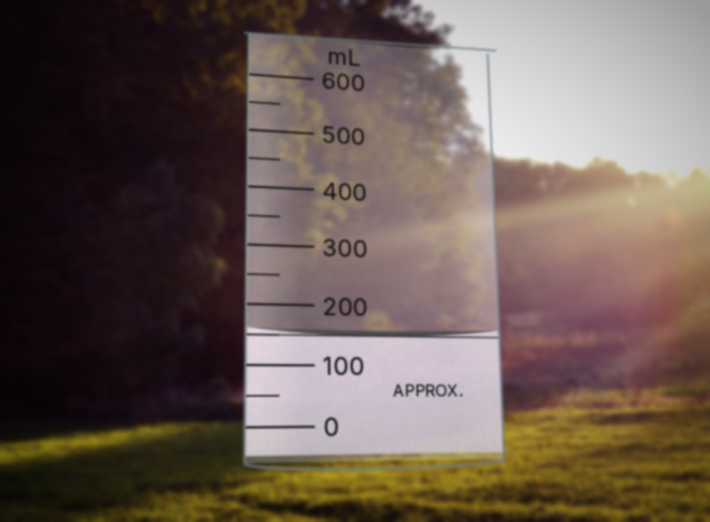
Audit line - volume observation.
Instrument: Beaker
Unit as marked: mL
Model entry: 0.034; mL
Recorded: 150; mL
